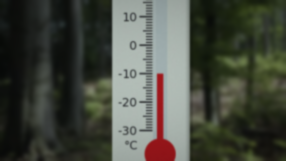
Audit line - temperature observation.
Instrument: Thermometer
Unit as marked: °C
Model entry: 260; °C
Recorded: -10; °C
